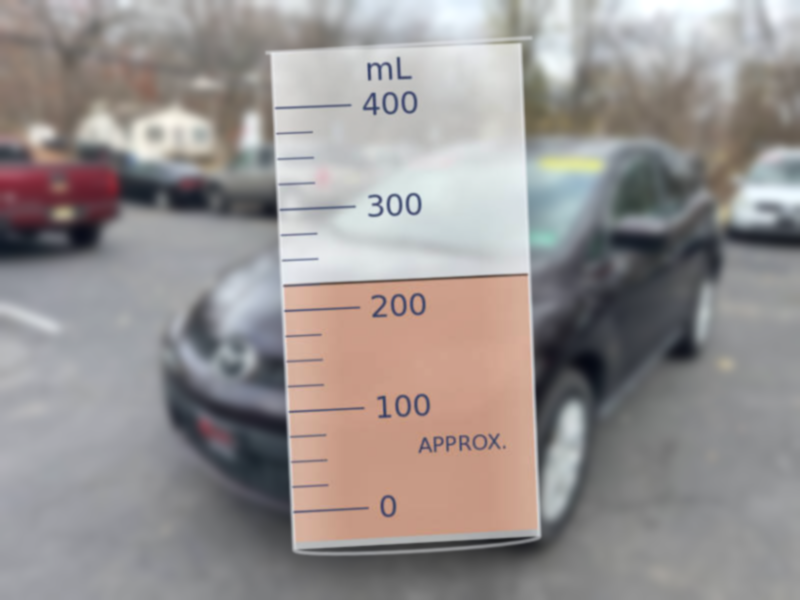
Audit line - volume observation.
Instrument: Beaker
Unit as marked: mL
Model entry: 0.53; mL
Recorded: 225; mL
